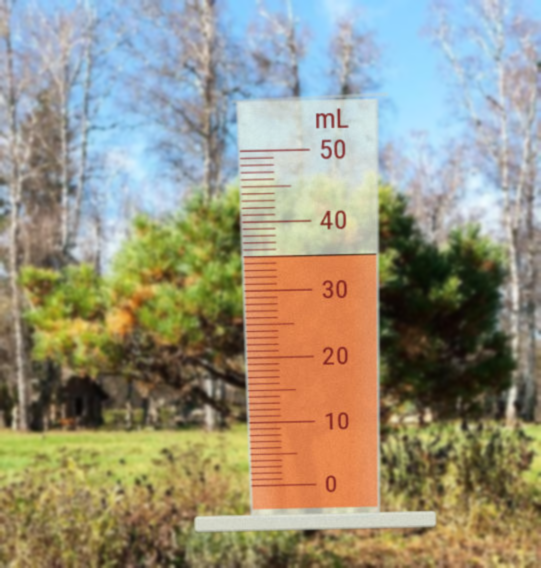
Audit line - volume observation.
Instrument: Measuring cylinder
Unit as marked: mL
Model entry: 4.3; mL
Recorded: 35; mL
